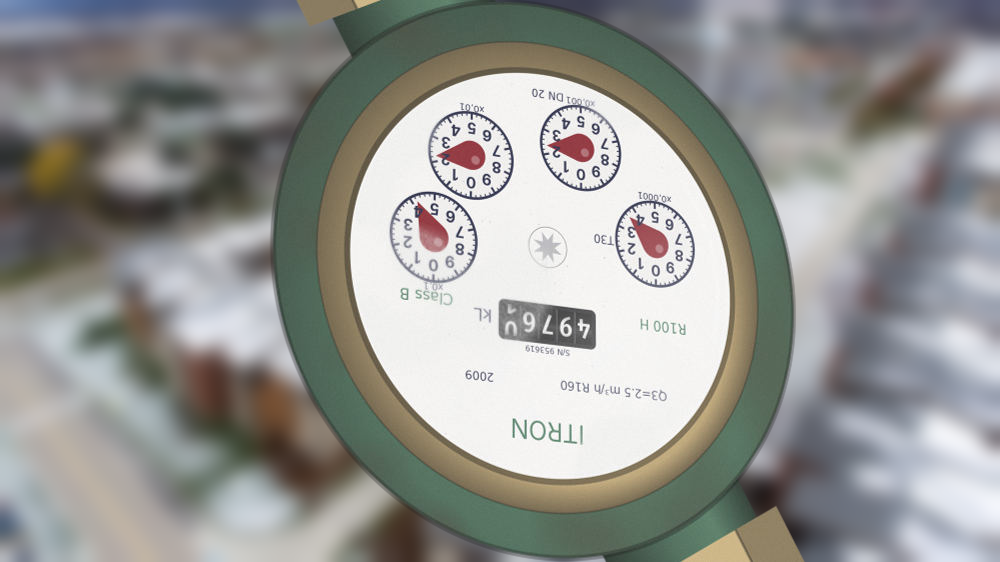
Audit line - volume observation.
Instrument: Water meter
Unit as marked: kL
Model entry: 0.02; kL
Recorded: 49760.4223; kL
